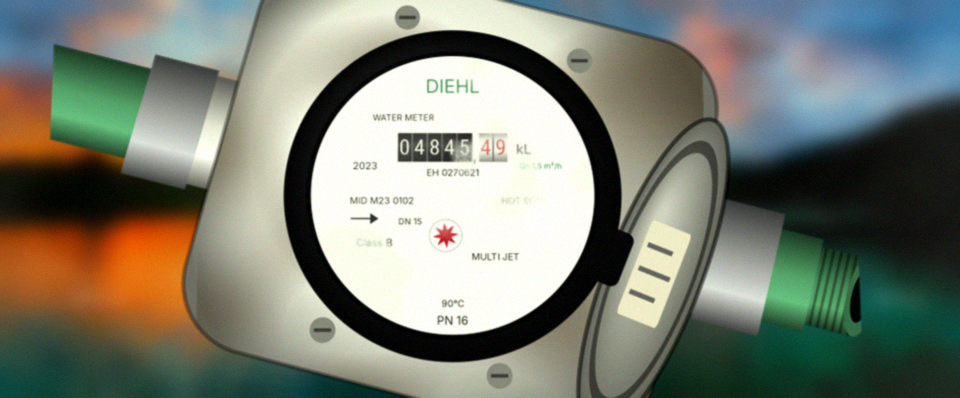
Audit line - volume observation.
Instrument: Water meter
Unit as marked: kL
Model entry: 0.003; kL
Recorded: 4845.49; kL
